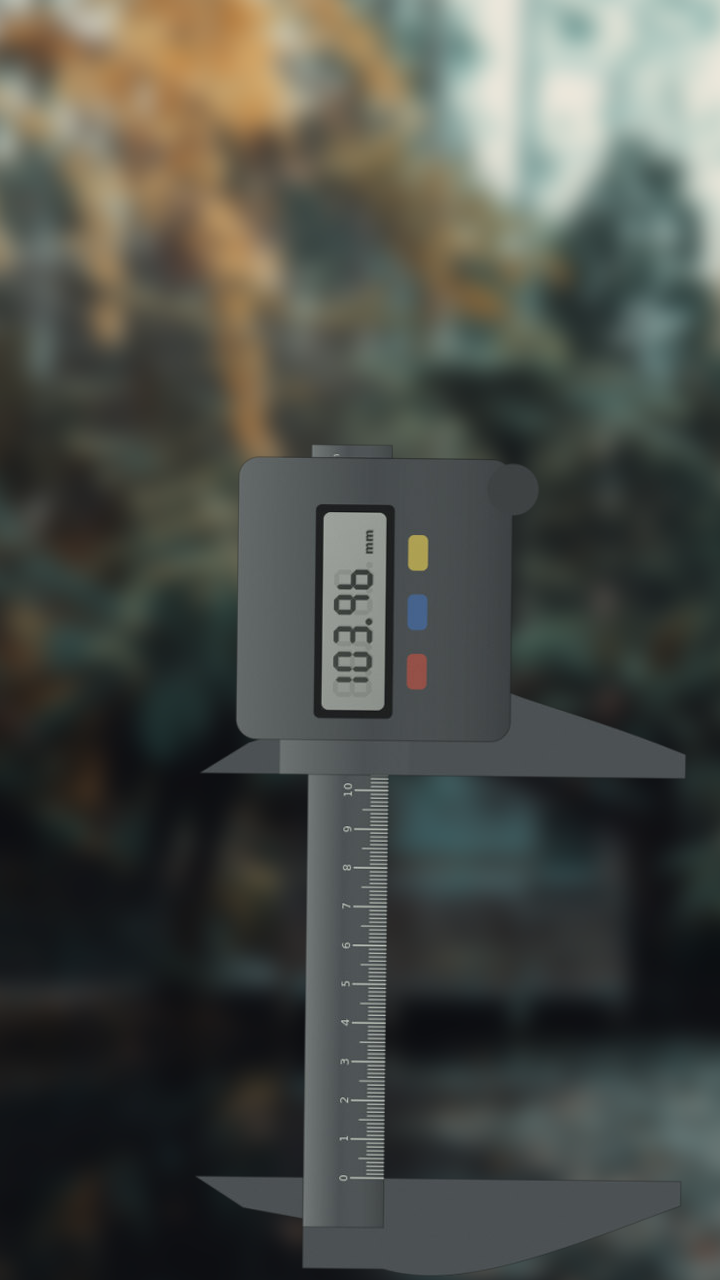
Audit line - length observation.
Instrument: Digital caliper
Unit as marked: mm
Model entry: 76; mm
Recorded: 103.96; mm
